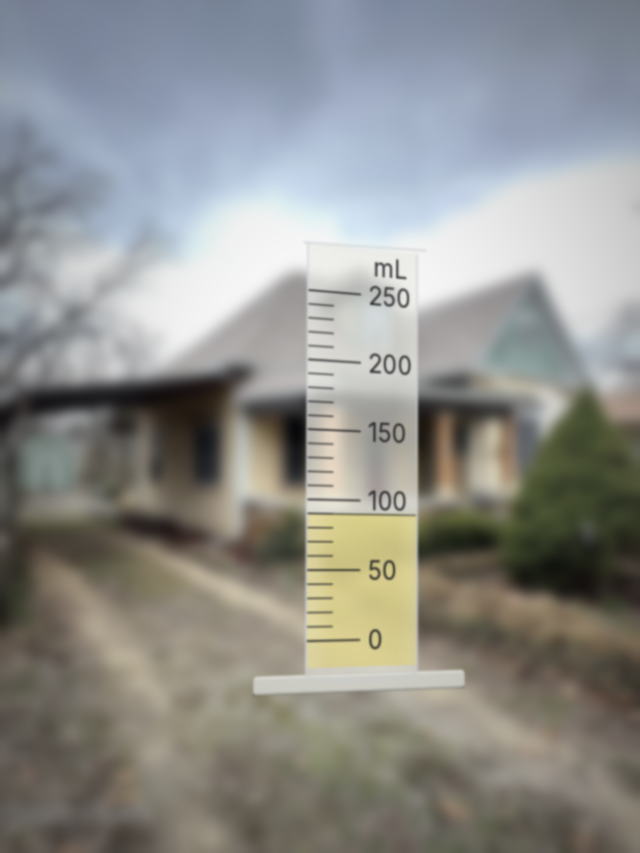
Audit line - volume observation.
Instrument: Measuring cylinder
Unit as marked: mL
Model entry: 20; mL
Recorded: 90; mL
